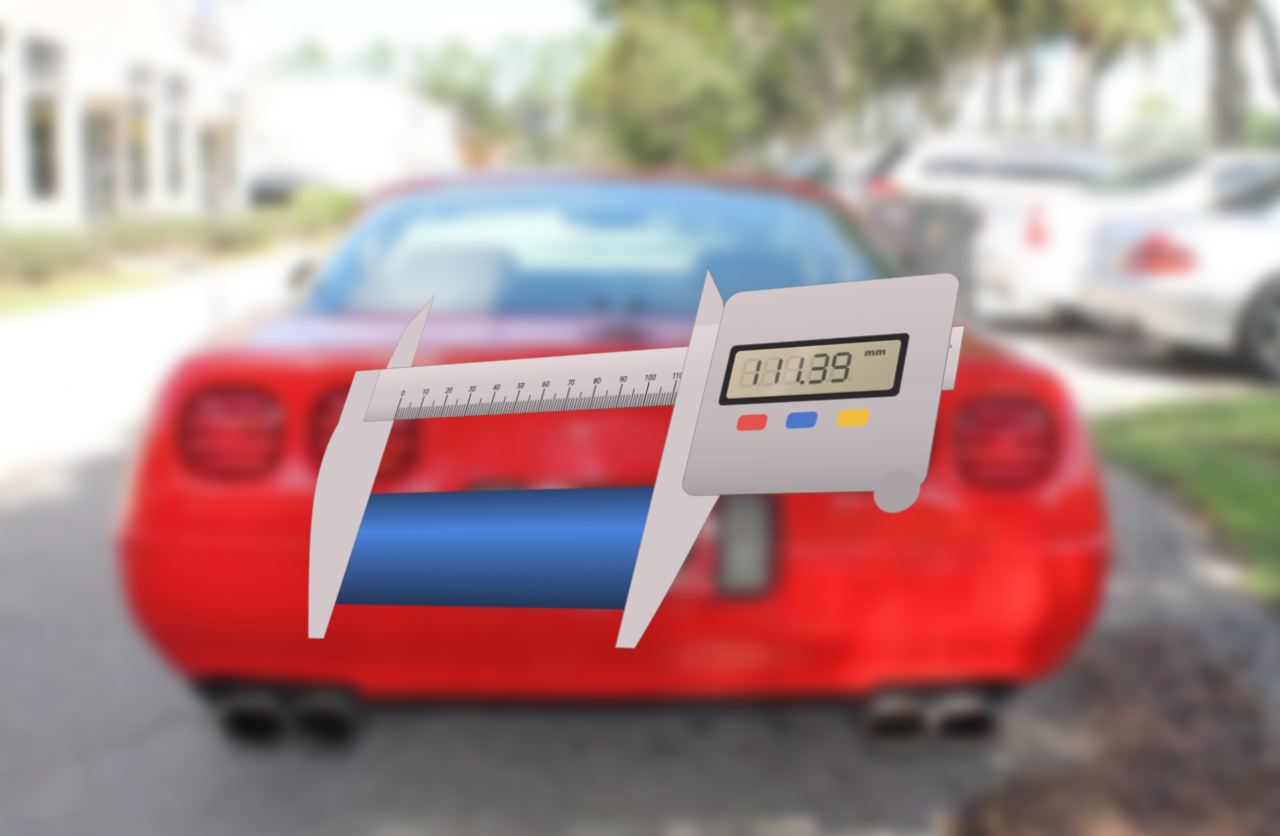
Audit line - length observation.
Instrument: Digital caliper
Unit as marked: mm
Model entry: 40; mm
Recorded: 111.39; mm
